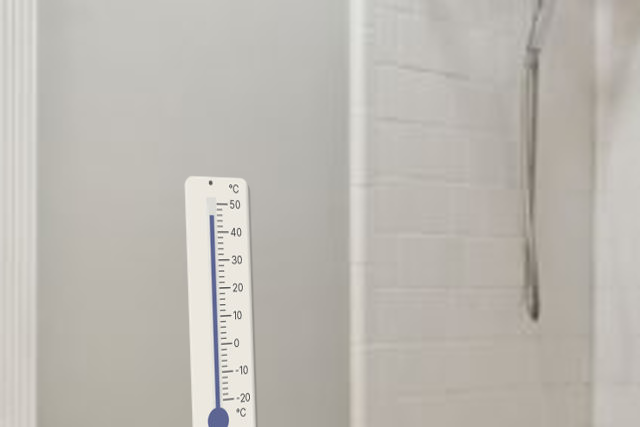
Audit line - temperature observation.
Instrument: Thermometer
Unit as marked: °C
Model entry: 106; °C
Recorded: 46; °C
